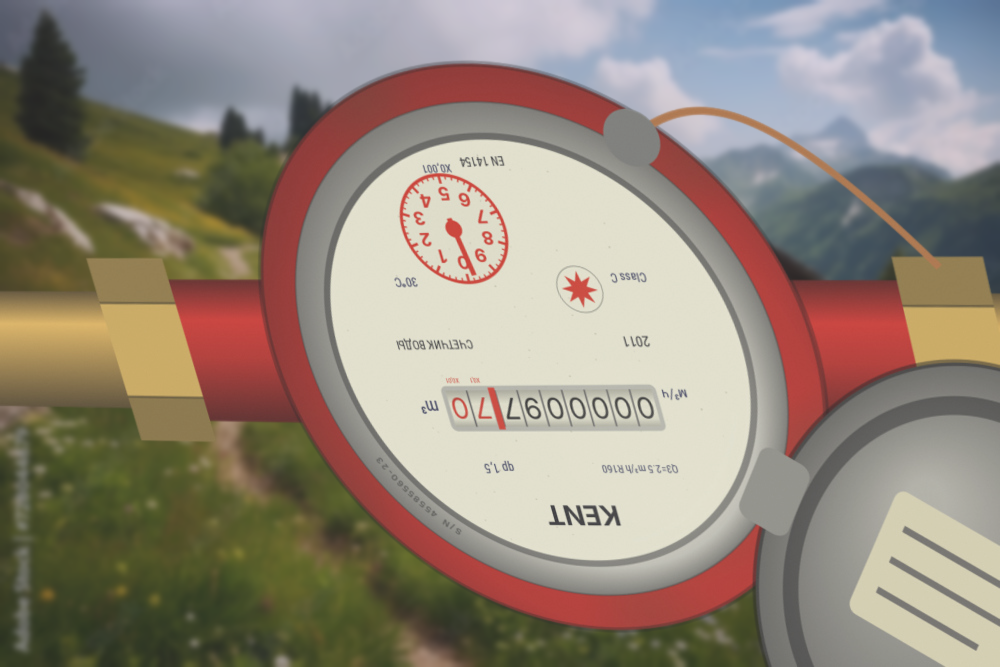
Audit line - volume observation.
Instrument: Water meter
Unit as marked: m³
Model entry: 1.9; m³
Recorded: 97.699; m³
